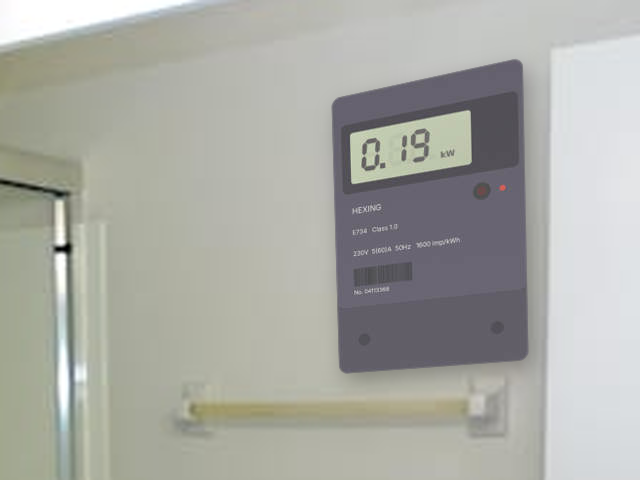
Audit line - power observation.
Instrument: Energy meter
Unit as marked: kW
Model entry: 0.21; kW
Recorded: 0.19; kW
